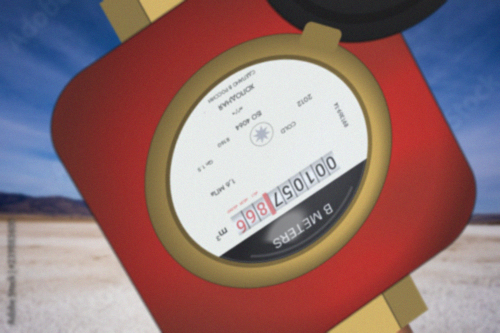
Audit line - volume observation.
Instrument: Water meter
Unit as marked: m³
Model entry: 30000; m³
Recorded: 1057.866; m³
